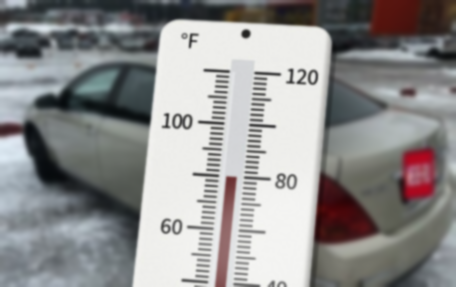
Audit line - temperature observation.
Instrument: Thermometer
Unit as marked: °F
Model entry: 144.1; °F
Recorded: 80; °F
